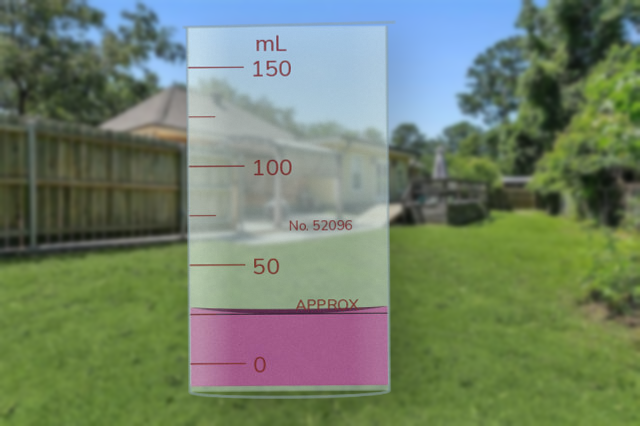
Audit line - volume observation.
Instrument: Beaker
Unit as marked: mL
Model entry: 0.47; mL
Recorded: 25; mL
